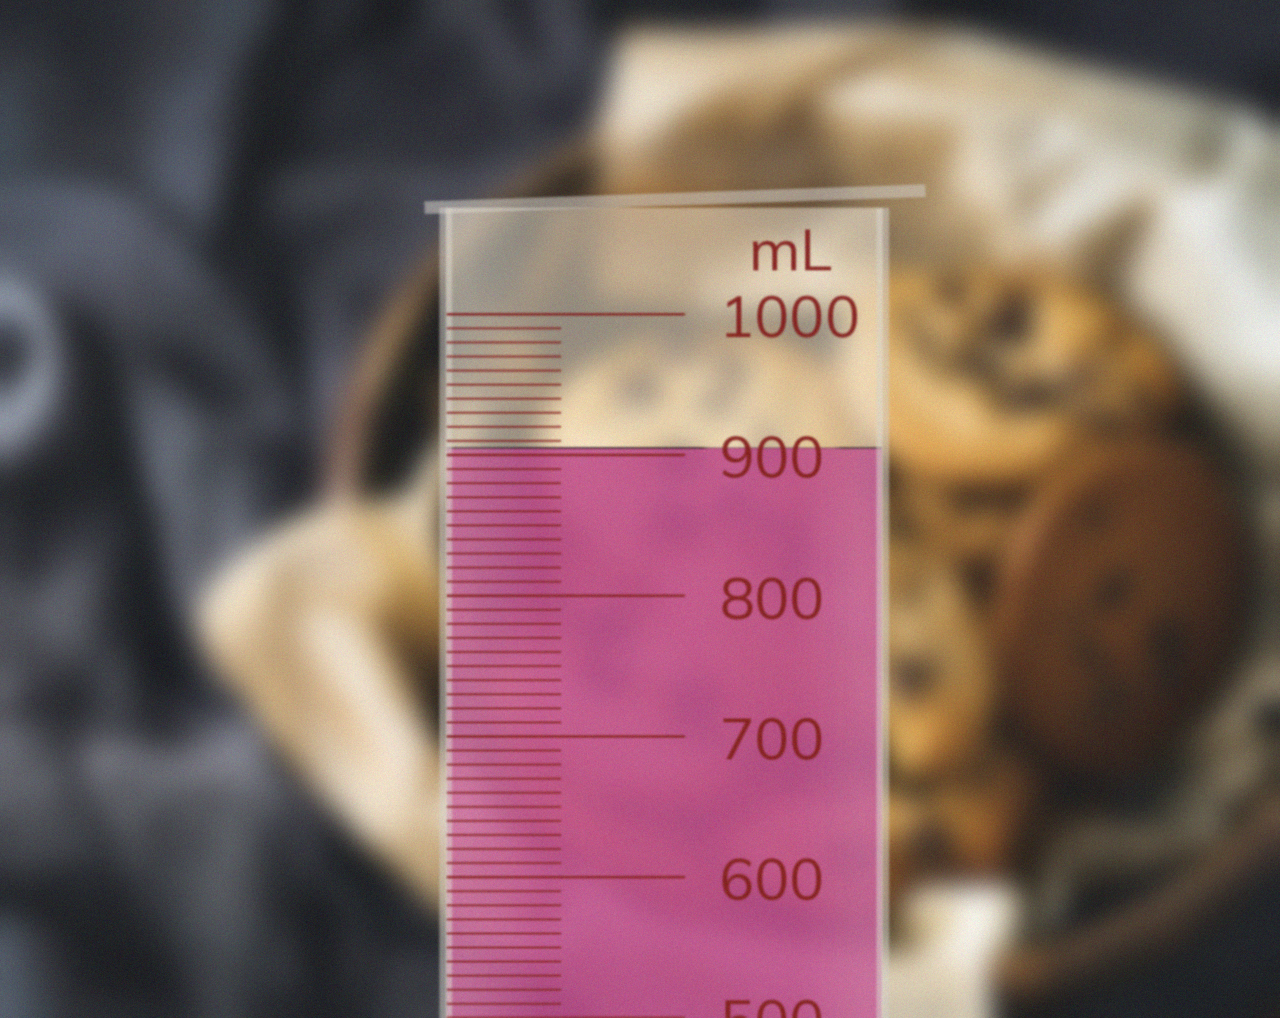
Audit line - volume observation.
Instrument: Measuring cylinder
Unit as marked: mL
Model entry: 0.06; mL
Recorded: 905; mL
